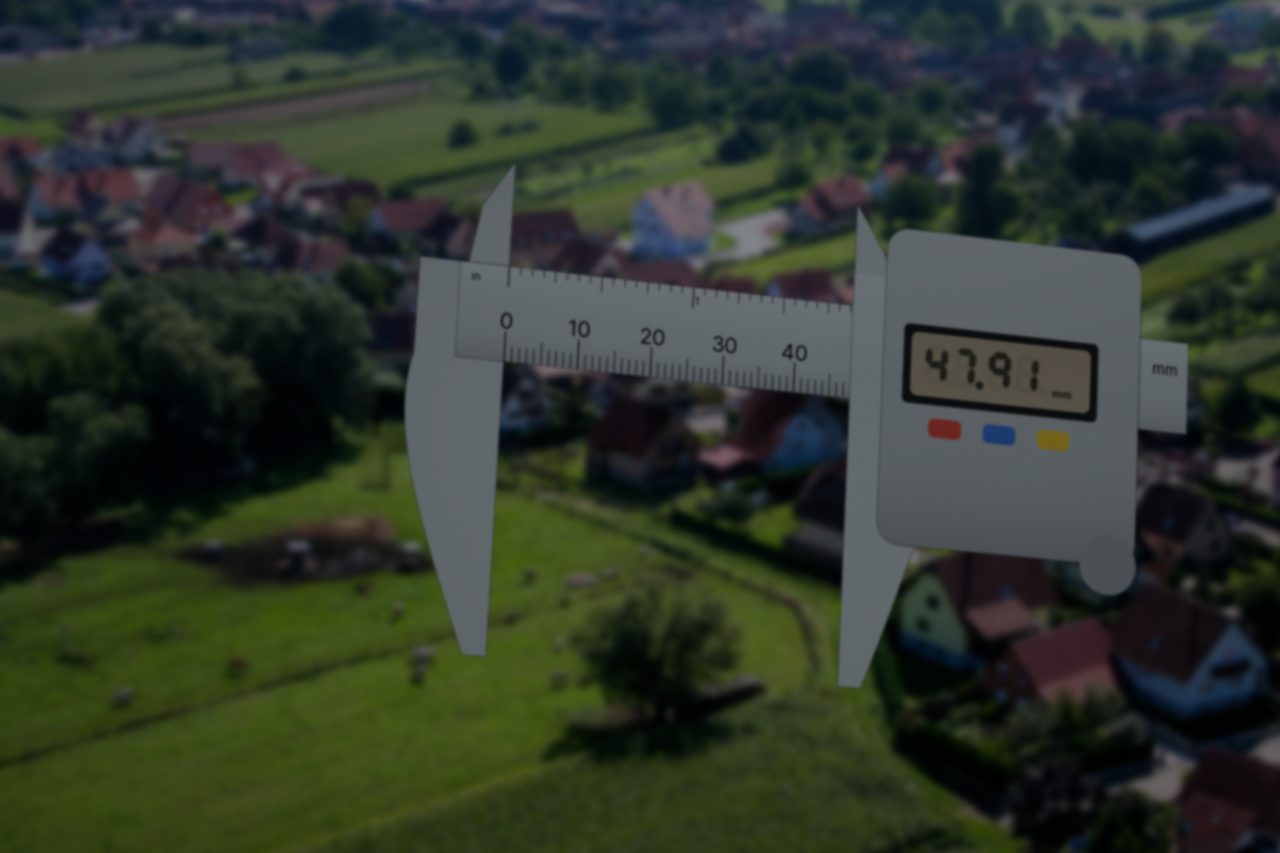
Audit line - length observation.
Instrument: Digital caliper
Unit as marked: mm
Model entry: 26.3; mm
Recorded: 47.91; mm
